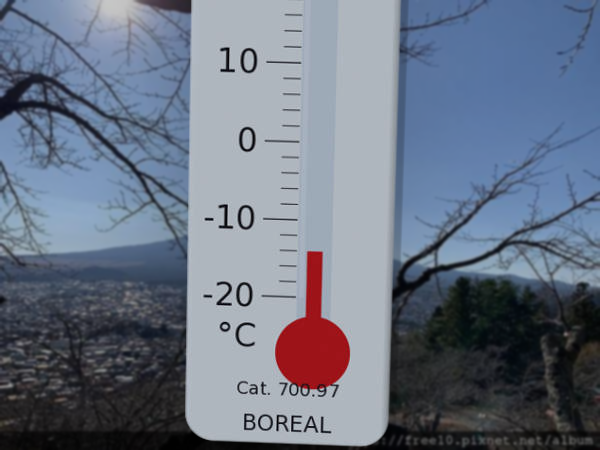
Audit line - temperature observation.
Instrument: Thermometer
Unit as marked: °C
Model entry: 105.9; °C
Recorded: -14; °C
